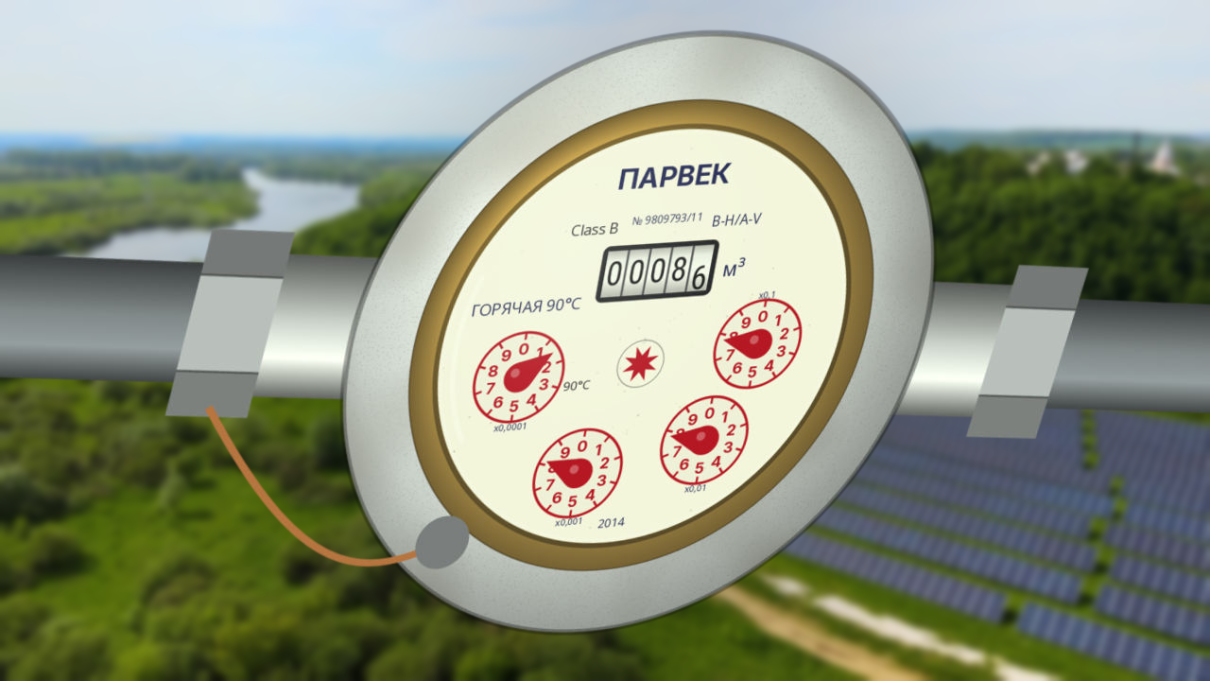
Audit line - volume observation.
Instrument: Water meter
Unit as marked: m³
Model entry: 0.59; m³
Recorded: 85.7781; m³
